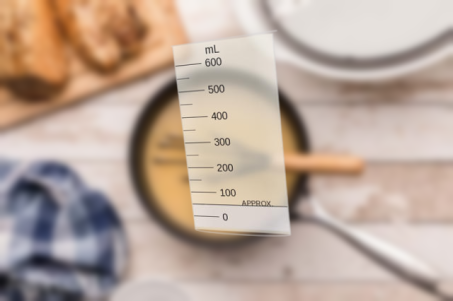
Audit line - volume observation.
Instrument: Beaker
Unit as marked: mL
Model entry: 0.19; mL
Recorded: 50; mL
